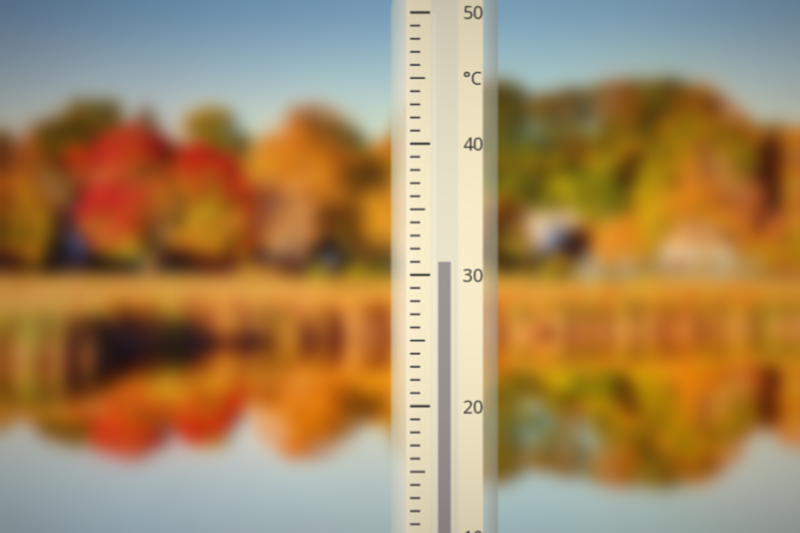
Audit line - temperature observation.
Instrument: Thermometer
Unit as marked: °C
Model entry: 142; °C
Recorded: 31; °C
